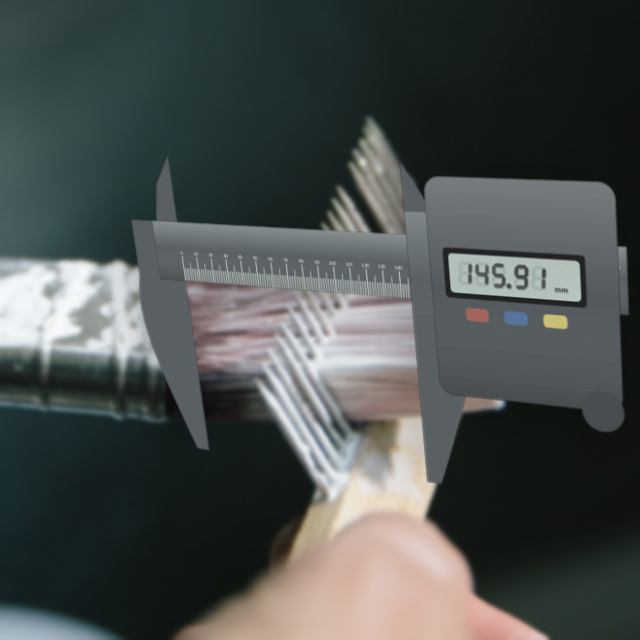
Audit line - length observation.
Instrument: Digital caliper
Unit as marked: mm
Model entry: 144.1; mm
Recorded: 145.91; mm
